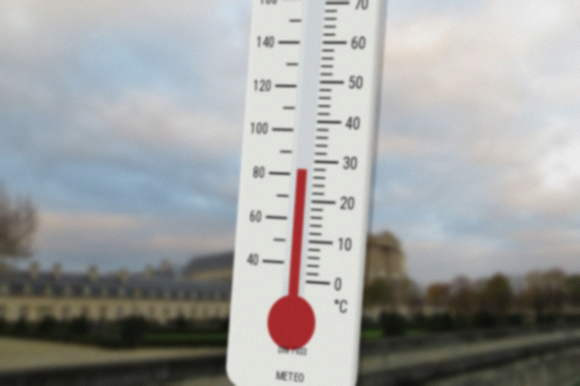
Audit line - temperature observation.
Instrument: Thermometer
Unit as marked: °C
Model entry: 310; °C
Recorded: 28; °C
